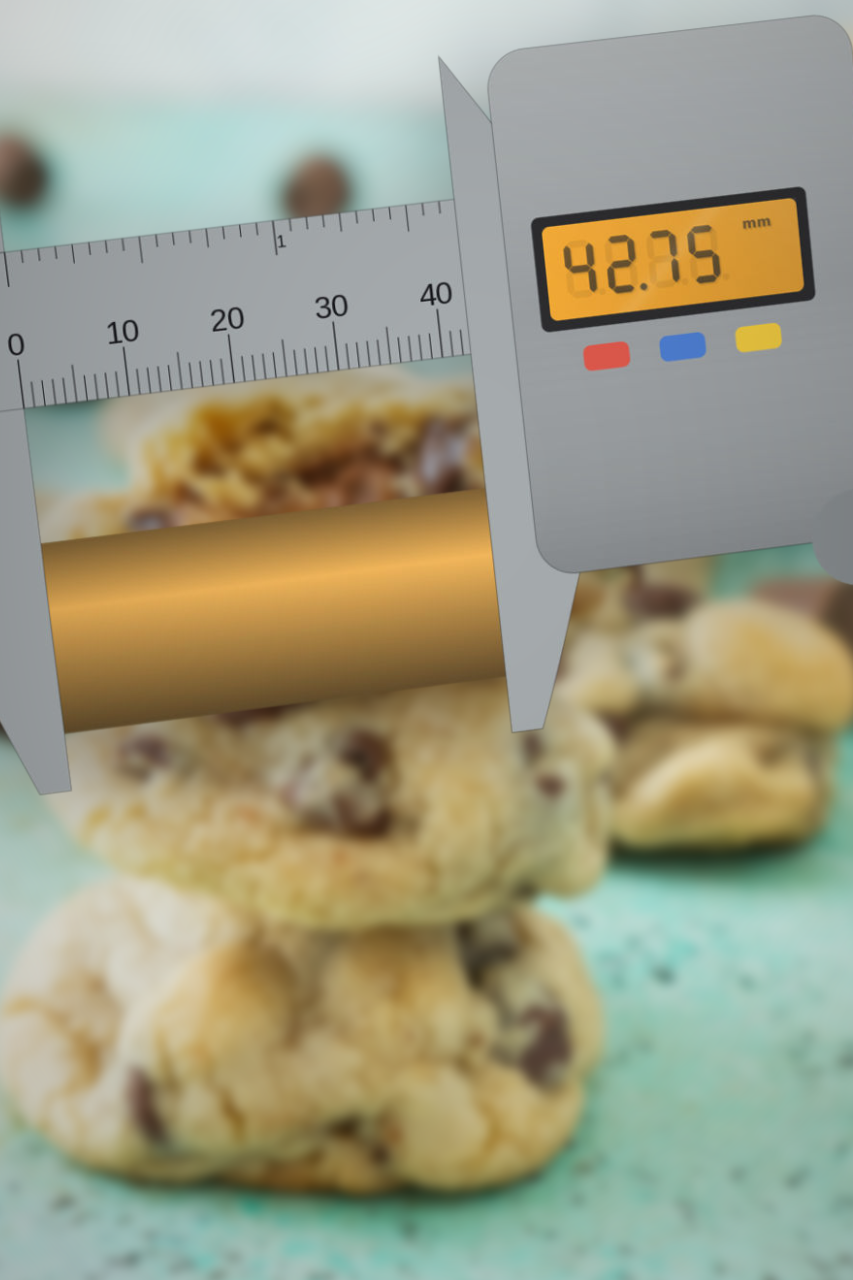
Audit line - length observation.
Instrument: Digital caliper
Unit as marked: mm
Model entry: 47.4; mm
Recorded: 42.75; mm
